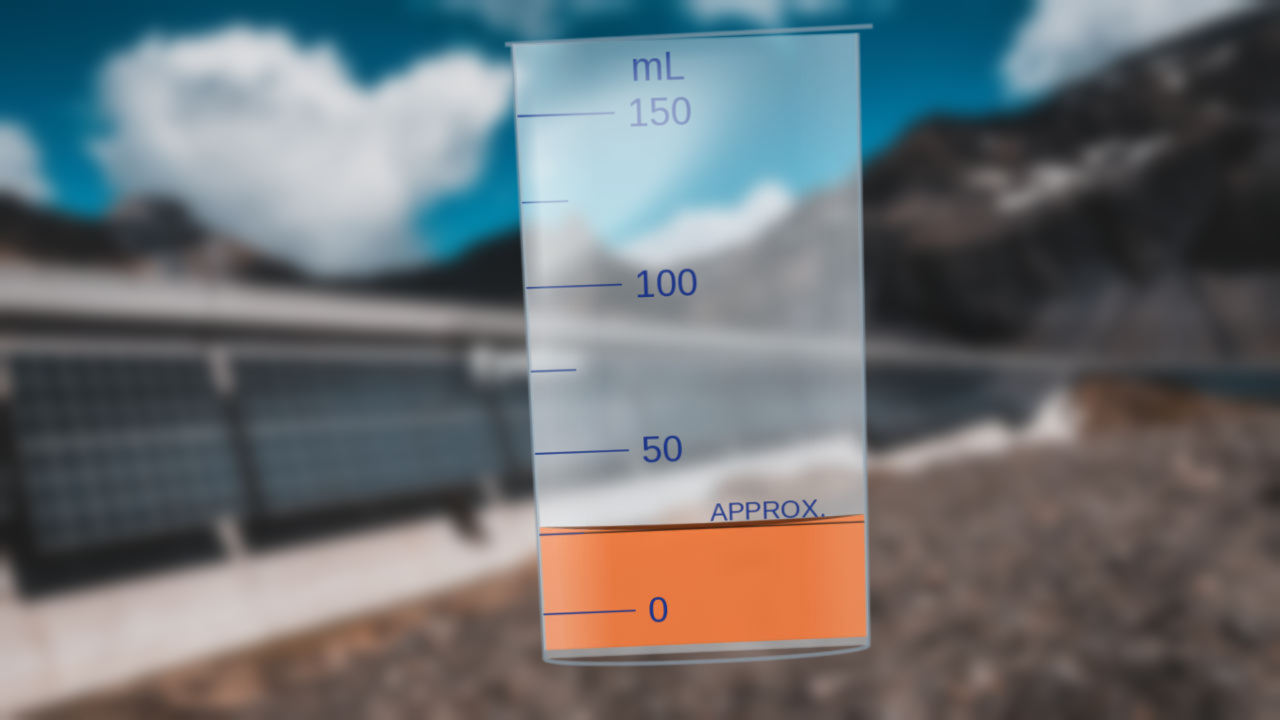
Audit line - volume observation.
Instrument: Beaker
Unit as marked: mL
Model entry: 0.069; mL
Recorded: 25; mL
